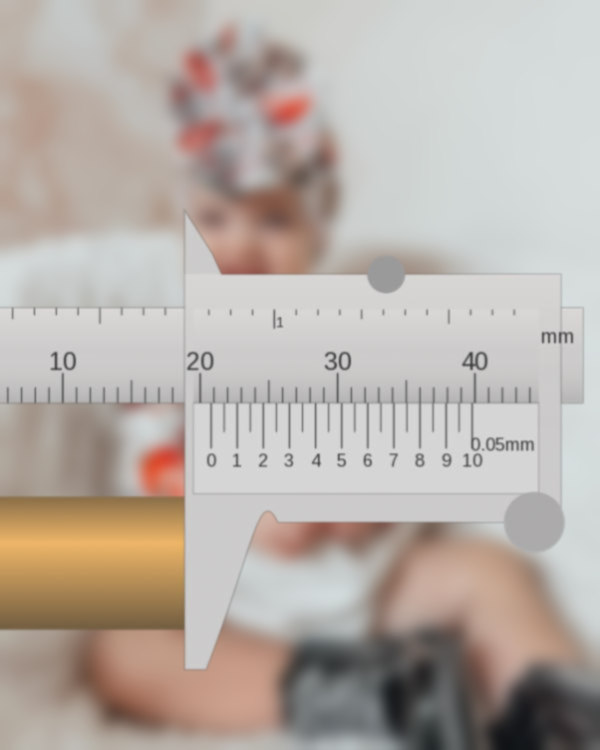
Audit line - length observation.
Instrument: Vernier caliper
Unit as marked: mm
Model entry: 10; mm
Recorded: 20.8; mm
